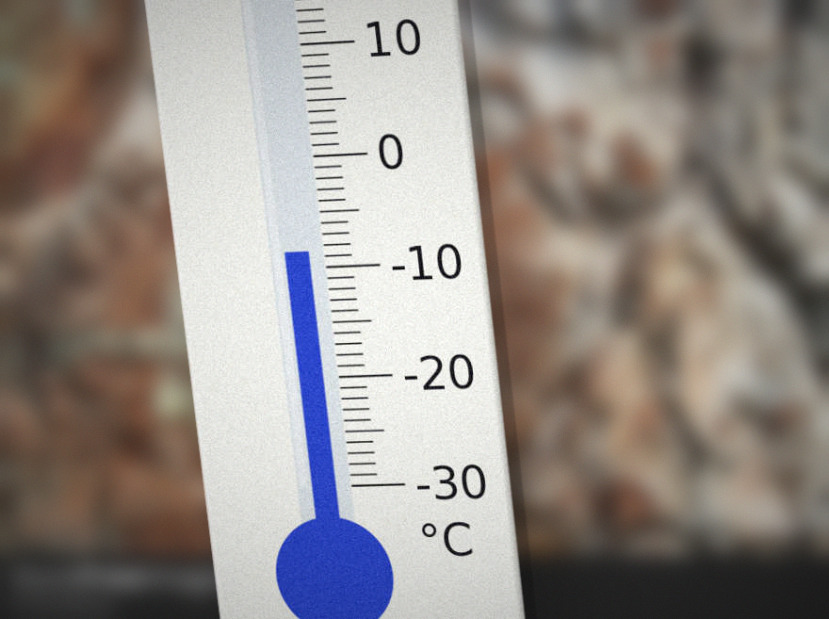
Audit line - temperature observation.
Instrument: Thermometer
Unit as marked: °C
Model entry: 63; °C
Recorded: -8.5; °C
